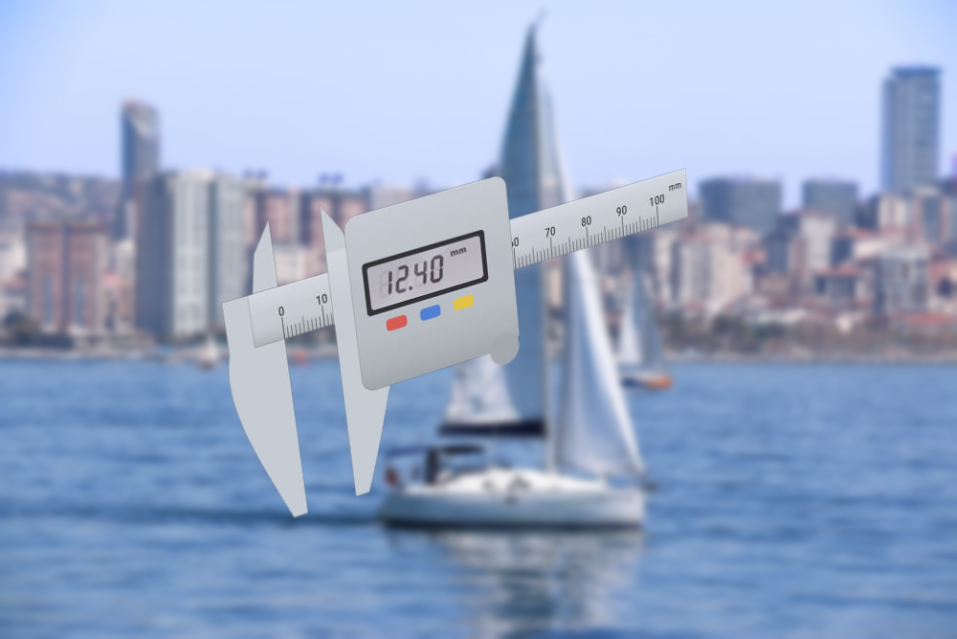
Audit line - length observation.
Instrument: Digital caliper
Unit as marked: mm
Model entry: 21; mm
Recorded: 12.40; mm
